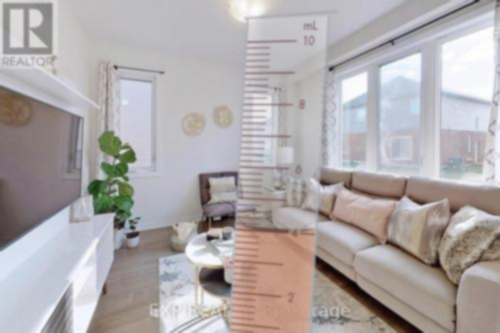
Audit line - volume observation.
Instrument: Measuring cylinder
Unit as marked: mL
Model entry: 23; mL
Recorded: 4; mL
